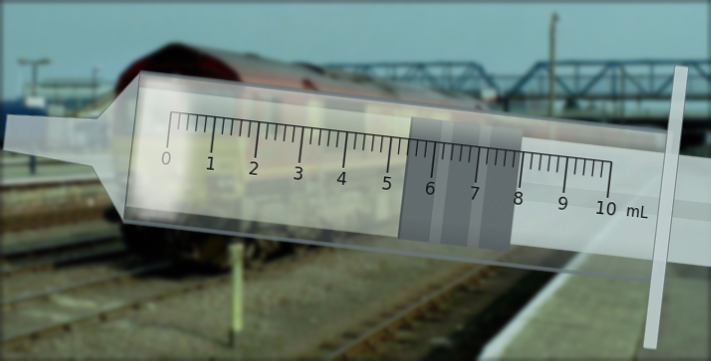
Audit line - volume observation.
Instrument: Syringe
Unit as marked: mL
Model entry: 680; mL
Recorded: 5.4; mL
